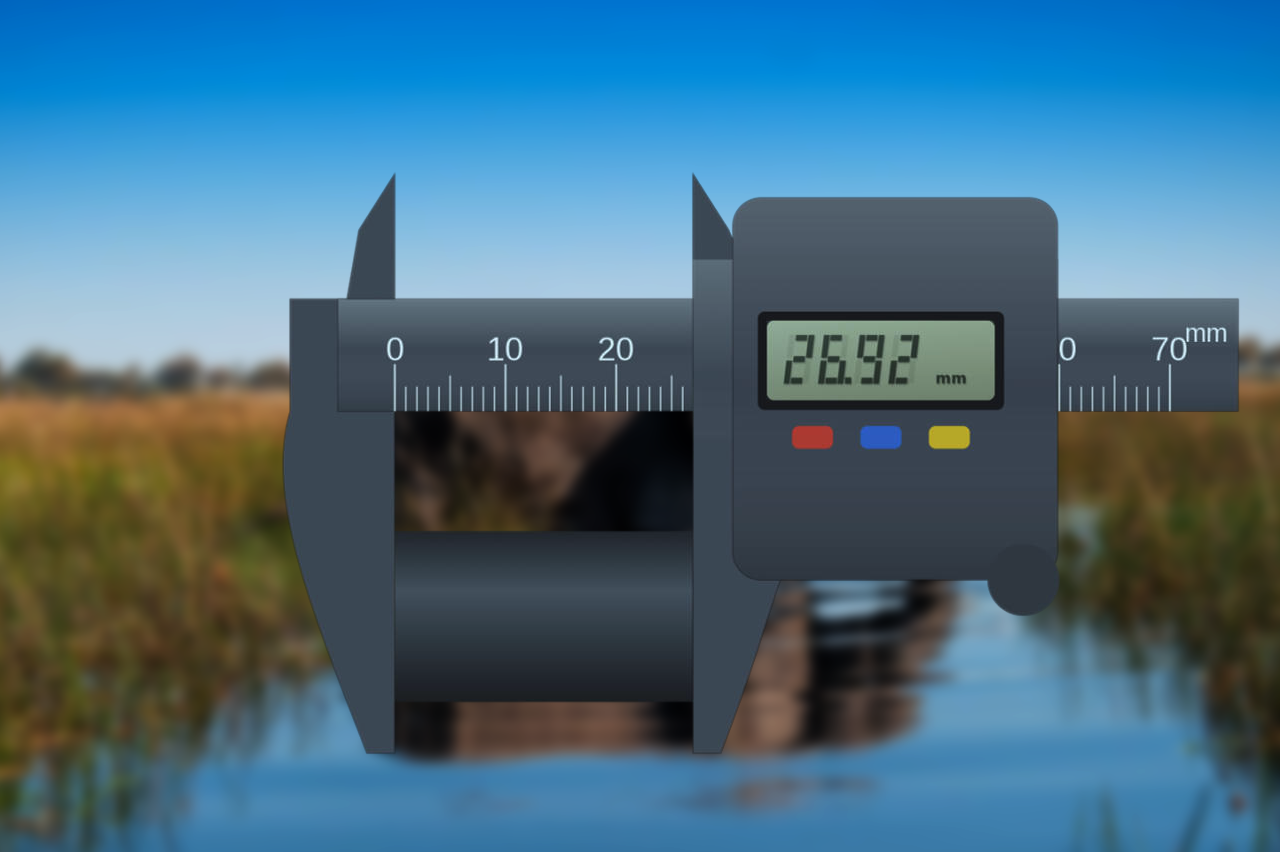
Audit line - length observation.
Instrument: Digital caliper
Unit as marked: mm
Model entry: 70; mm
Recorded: 26.92; mm
